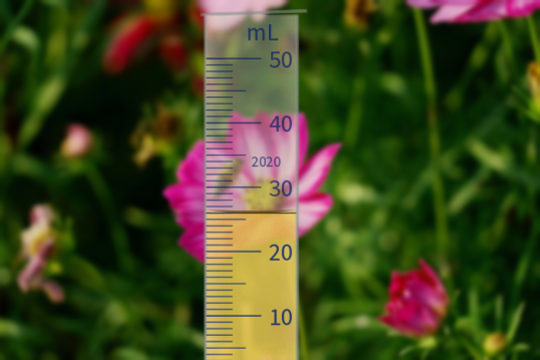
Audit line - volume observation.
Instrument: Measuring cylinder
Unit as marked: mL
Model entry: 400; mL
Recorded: 26; mL
